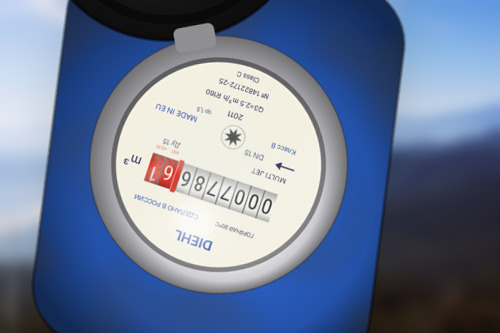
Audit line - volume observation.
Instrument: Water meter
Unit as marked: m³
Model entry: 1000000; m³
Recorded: 7786.61; m³
